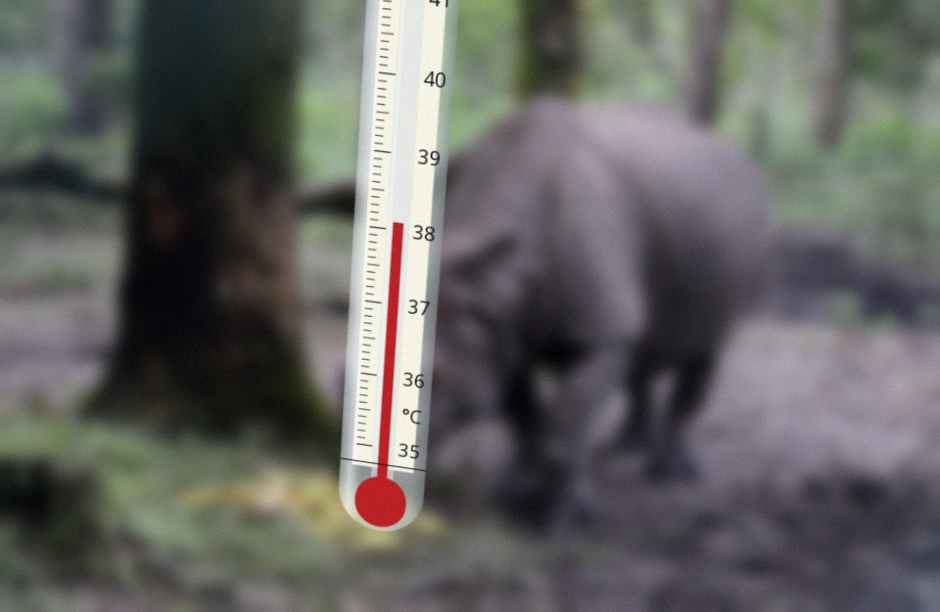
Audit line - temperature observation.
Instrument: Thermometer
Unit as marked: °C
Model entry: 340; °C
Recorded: 38.1; °C
